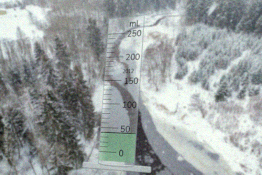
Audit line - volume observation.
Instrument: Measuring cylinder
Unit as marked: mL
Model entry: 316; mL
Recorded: 40; mL
